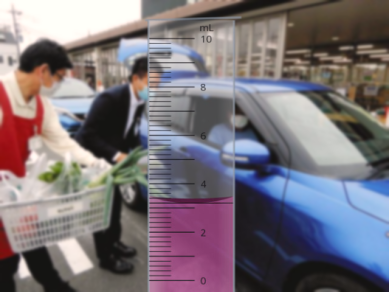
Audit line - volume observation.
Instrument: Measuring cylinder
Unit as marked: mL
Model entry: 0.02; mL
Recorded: 3.2; mL
